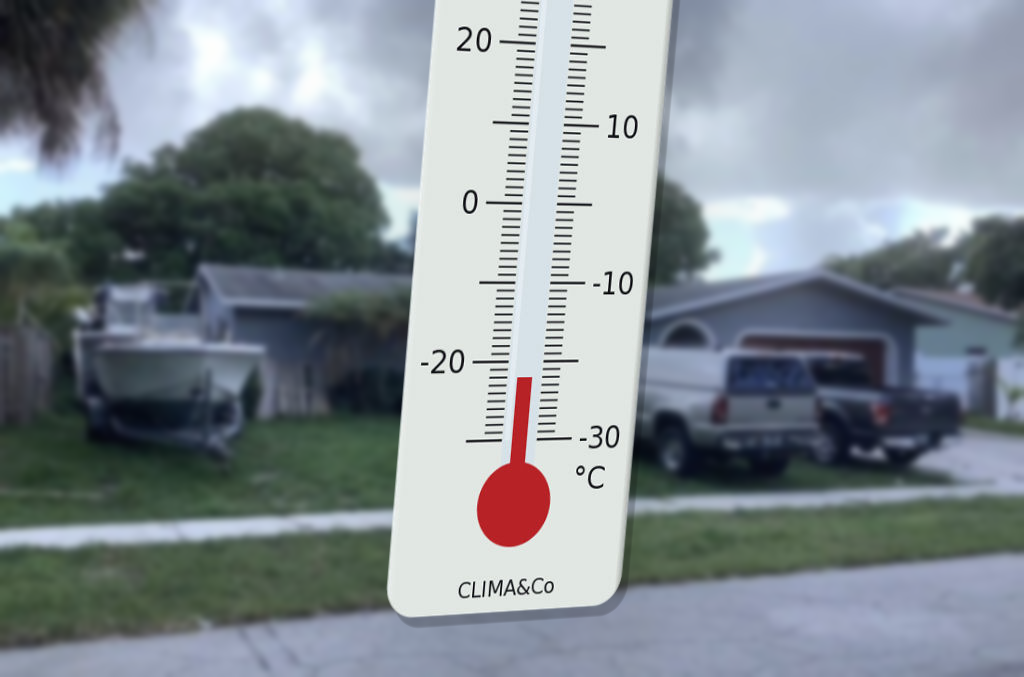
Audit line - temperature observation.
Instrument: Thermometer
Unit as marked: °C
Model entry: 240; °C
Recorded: -22; °C
